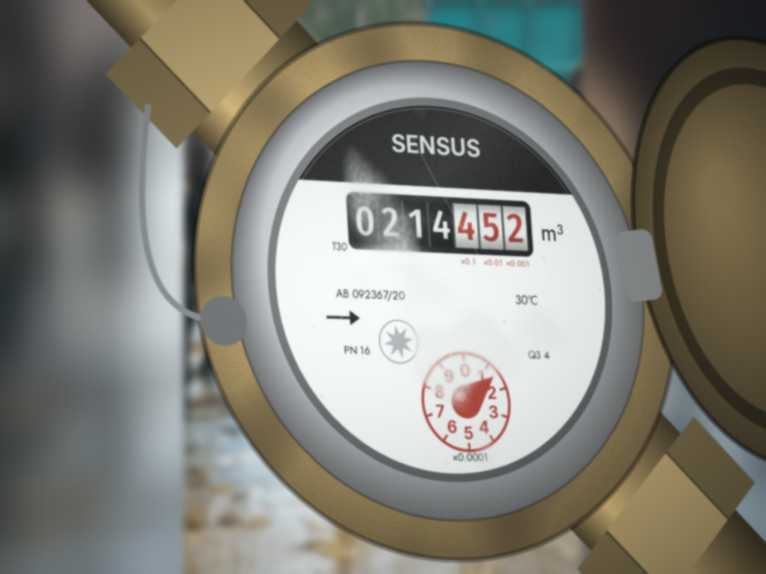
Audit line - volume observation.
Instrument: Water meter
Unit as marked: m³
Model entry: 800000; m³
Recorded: 214.4521; m³
